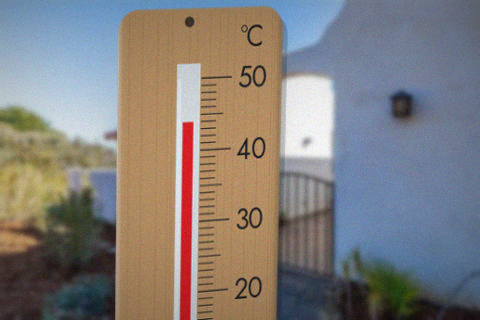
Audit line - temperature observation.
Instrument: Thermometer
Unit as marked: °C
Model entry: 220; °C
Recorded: 44; °C
